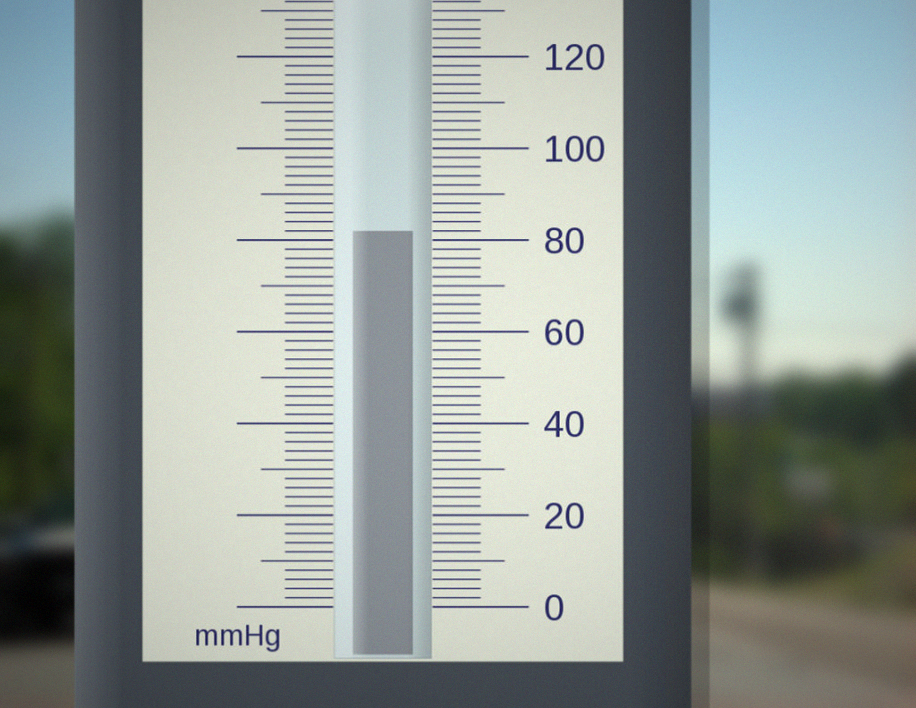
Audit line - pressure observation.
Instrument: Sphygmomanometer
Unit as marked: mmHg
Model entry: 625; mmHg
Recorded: 82; mmHg
